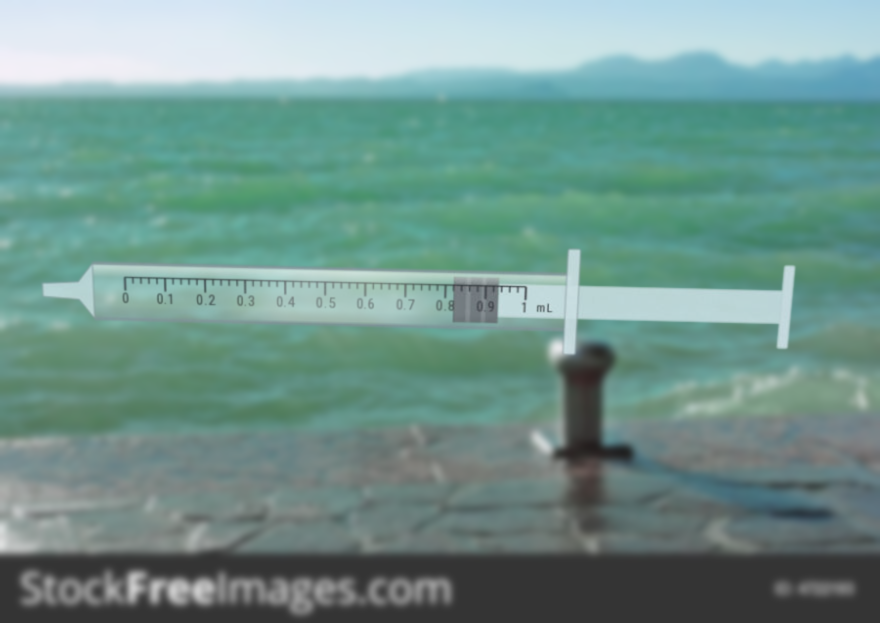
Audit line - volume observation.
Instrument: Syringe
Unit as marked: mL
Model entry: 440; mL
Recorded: 0.82; mL
